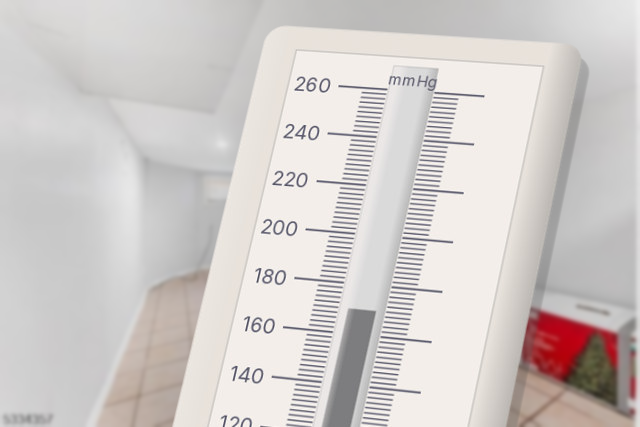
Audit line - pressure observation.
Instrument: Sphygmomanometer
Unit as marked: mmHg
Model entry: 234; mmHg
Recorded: 170; mmHg
